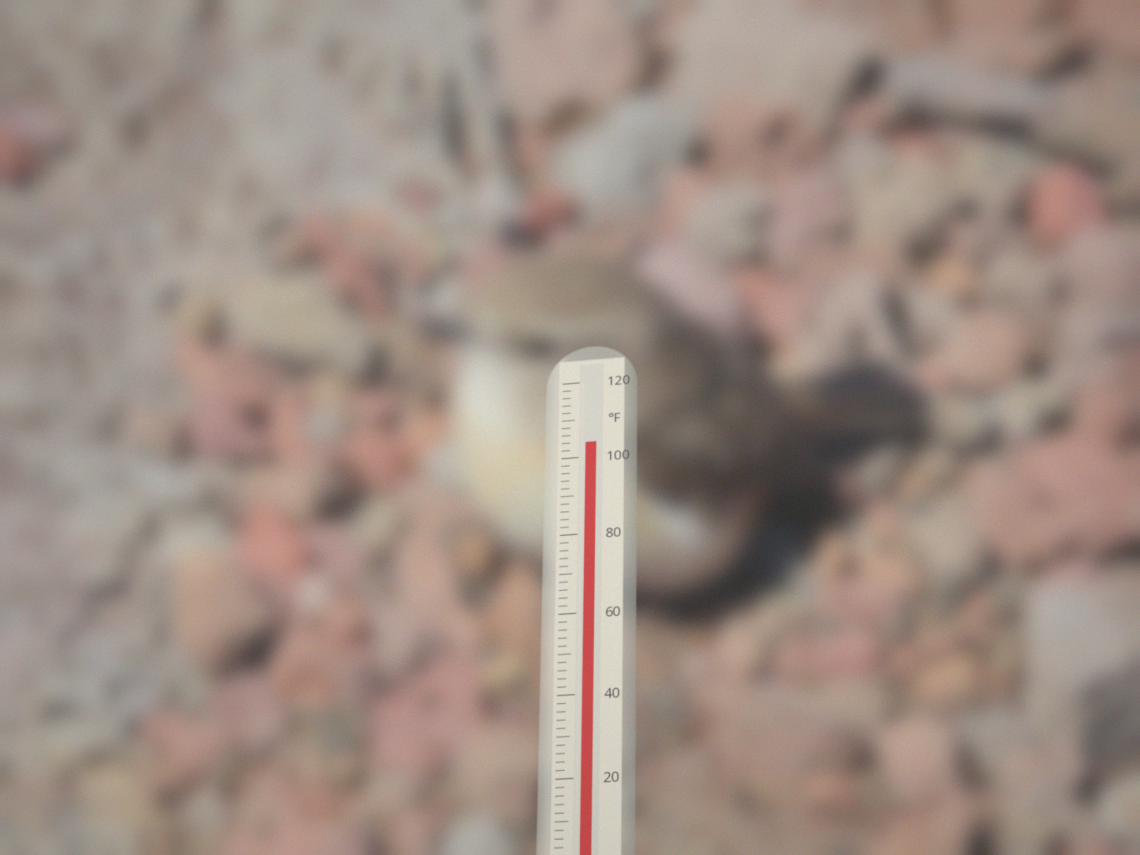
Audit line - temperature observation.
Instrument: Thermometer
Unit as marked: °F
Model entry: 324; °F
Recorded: 104; °F
